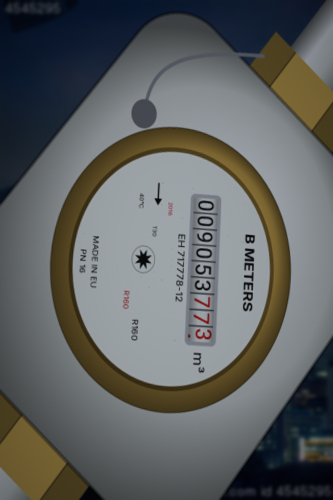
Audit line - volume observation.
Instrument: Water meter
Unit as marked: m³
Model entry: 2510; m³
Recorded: 9053.773; m³
